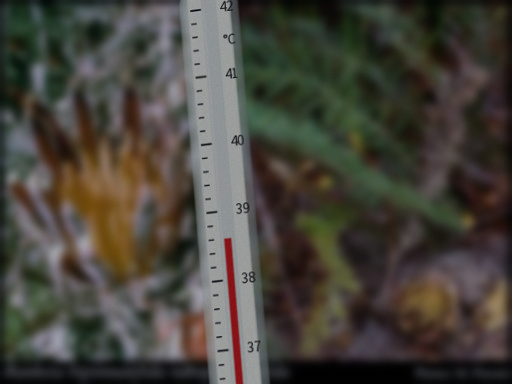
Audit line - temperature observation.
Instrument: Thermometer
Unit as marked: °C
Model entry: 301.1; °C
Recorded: 38.6; °C
